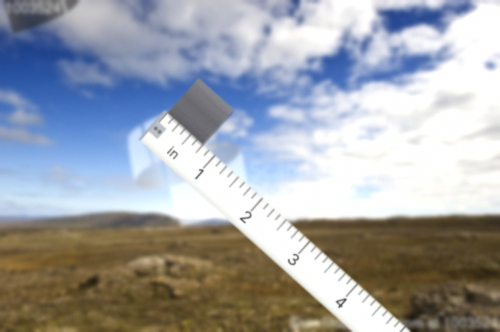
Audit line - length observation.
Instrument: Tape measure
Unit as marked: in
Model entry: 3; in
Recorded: 0.75; in
